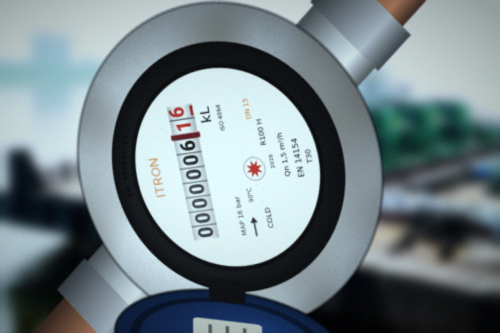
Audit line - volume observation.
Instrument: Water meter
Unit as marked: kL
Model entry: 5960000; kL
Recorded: 6.16; kL
